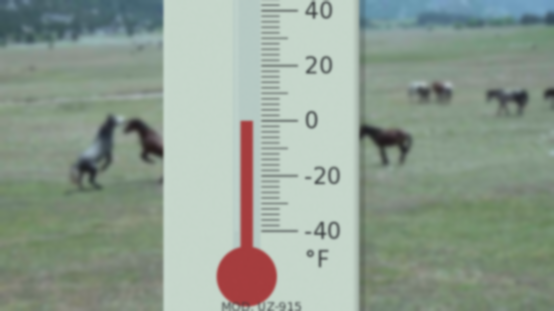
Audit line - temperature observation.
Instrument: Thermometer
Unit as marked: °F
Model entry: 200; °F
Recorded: 0; °F
